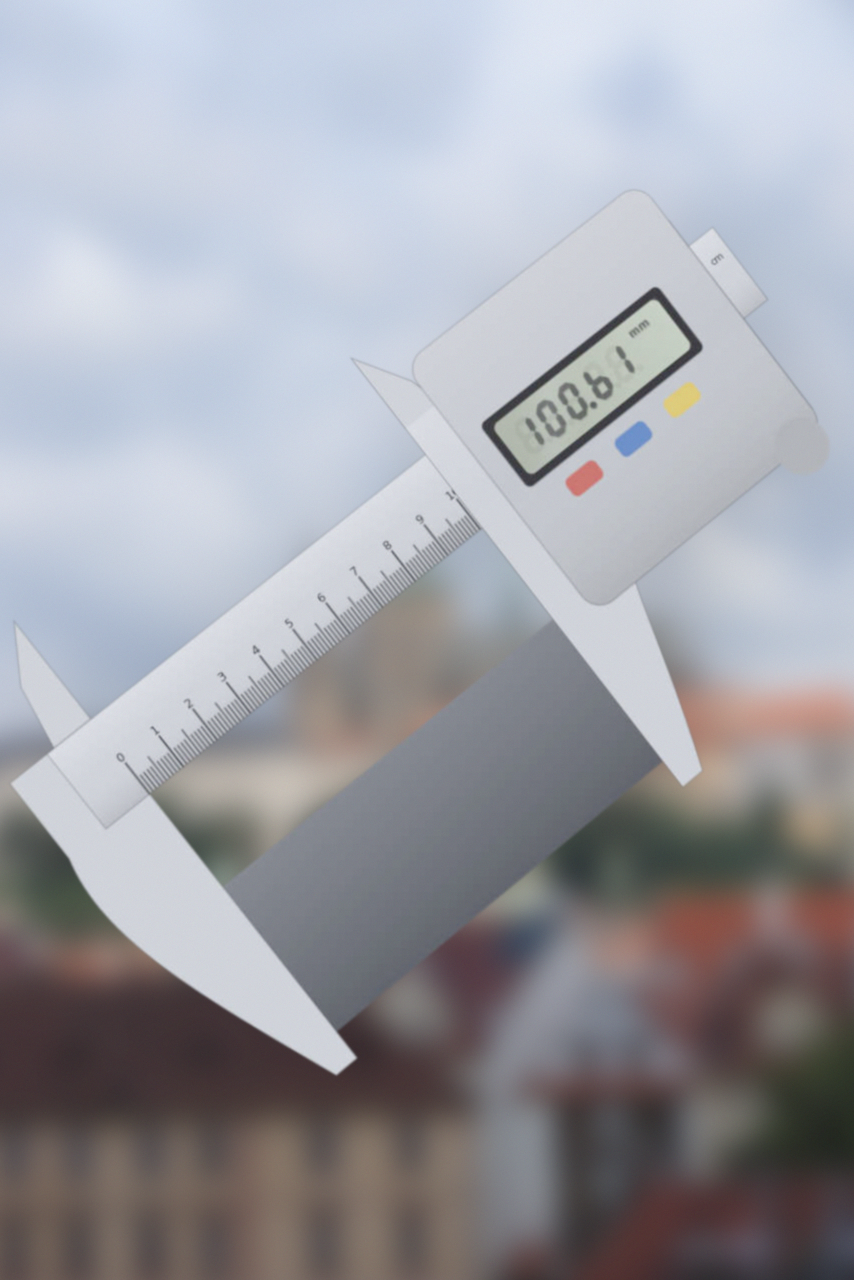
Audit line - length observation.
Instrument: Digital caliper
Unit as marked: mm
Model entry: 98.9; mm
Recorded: 100.61; mm
